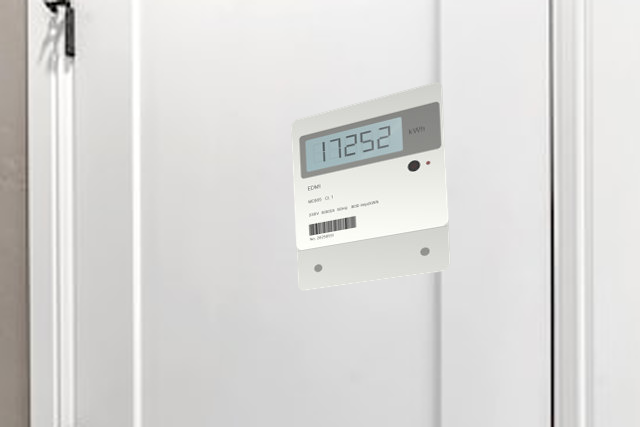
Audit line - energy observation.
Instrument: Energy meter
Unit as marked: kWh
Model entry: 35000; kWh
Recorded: 17252; kWh
